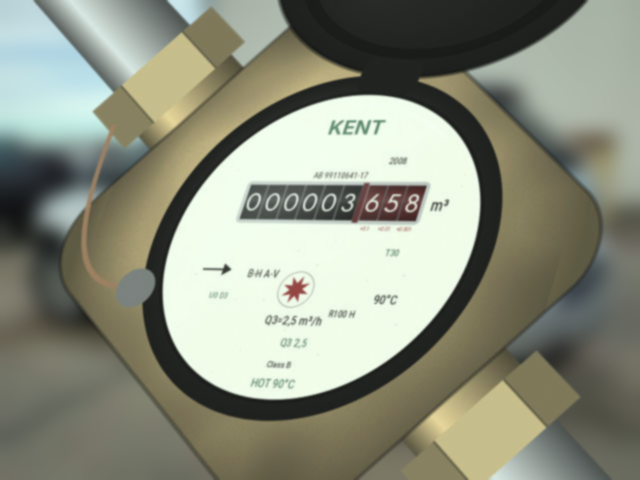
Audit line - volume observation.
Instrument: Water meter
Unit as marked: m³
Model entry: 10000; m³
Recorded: 3.658; m³
